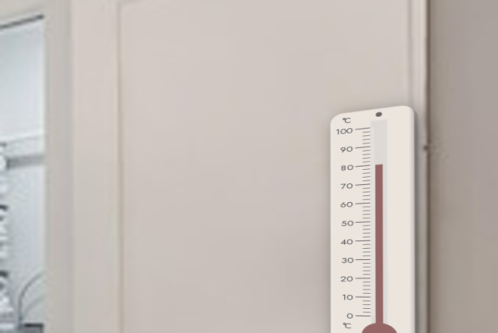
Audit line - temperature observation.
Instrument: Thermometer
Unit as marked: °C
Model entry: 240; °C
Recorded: 80; °C
